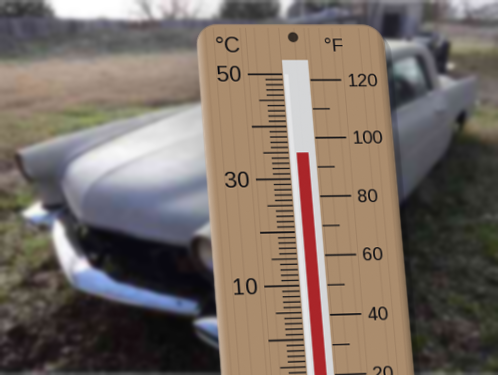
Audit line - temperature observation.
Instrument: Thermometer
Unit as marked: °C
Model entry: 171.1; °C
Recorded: 35; °C
